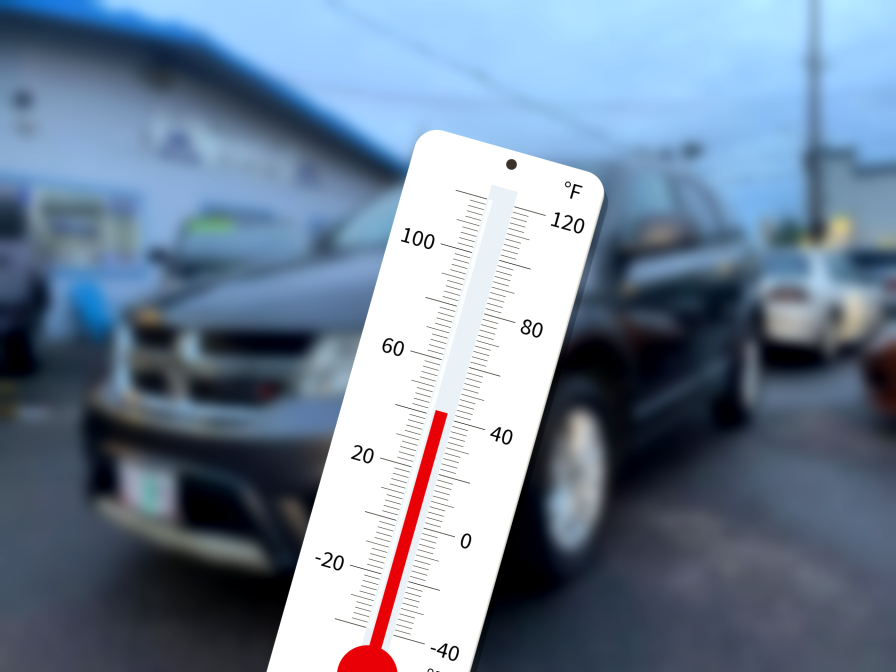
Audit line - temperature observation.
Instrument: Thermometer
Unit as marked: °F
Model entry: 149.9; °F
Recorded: 42; °F
